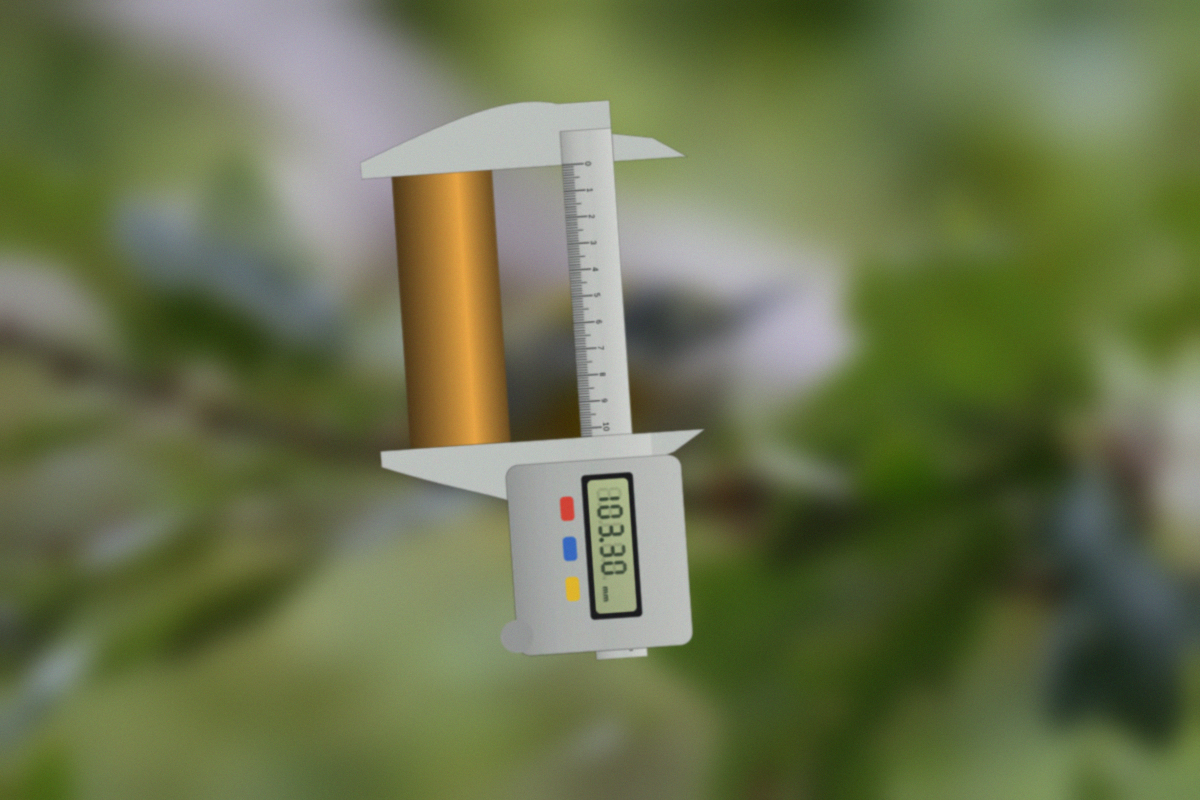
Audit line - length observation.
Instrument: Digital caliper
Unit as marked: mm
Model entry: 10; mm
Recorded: 103.30; mm
